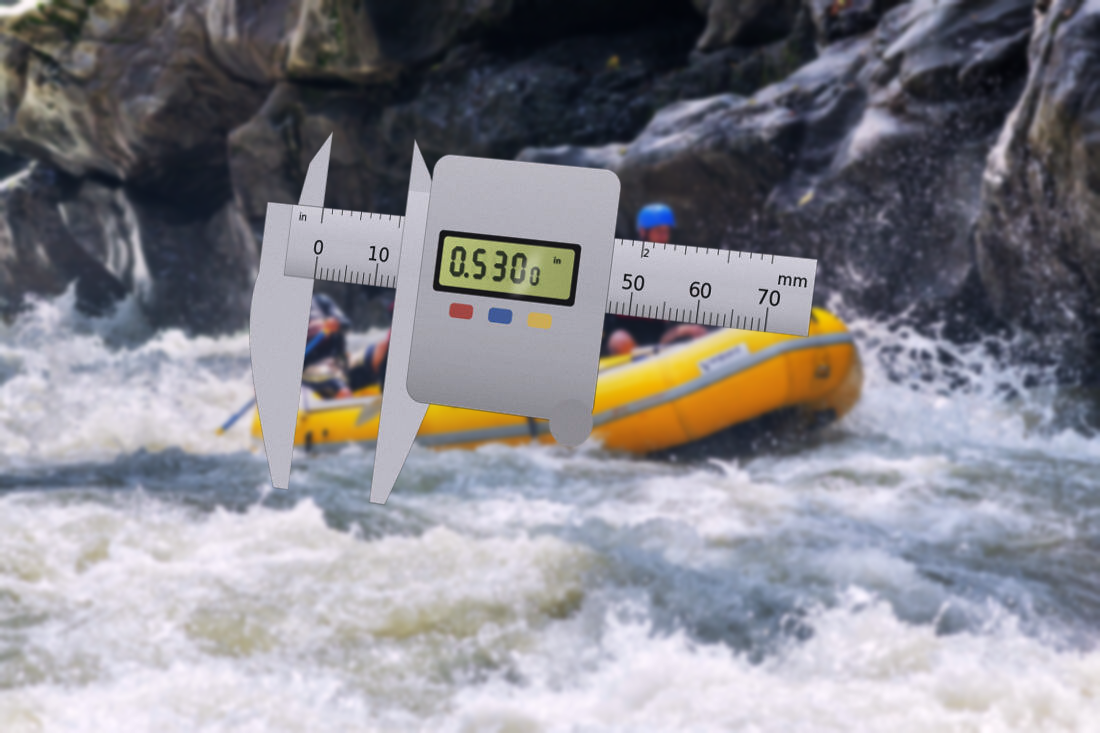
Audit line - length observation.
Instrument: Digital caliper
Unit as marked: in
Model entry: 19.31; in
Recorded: 0.5300; in
